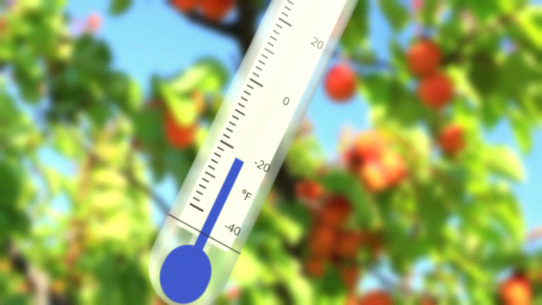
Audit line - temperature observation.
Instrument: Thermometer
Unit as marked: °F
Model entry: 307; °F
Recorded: -22; °F
